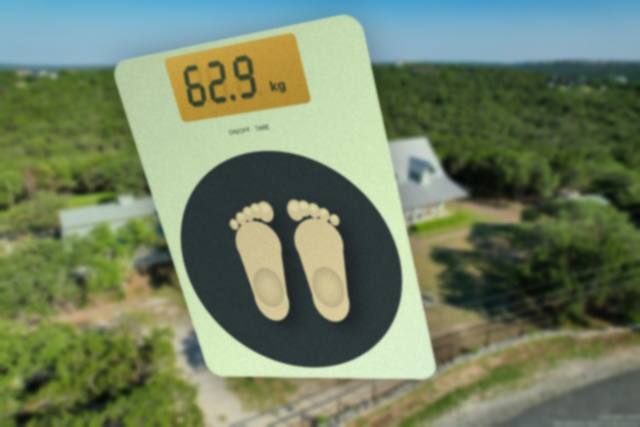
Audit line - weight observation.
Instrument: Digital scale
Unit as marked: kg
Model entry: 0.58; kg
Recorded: 62.9; kg
